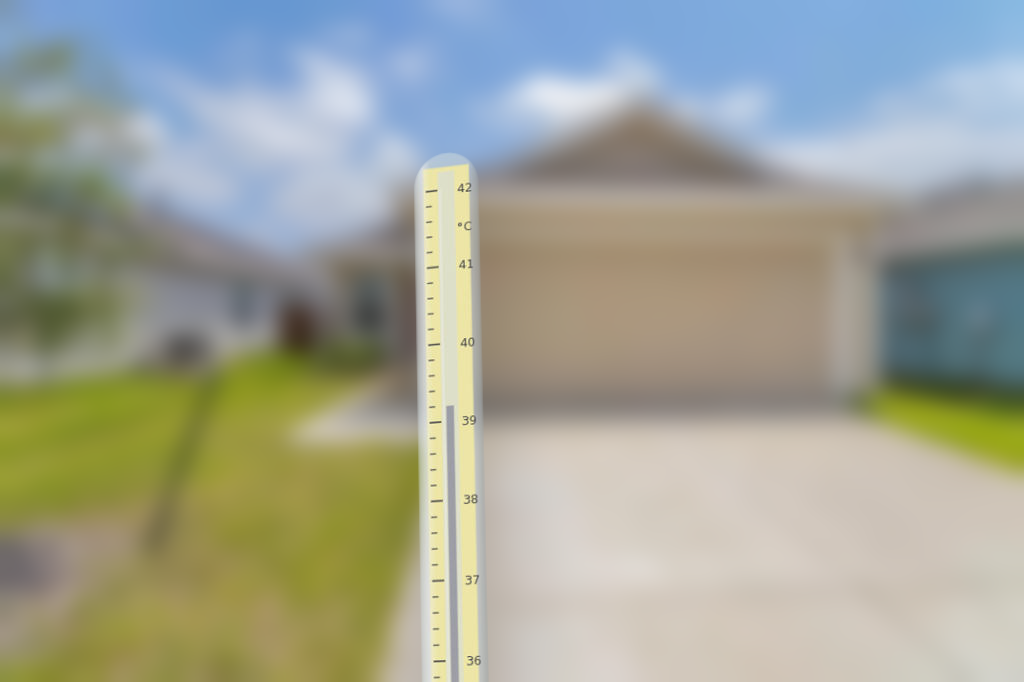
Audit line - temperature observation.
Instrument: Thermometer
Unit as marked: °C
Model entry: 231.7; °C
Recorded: 39.2; °C
